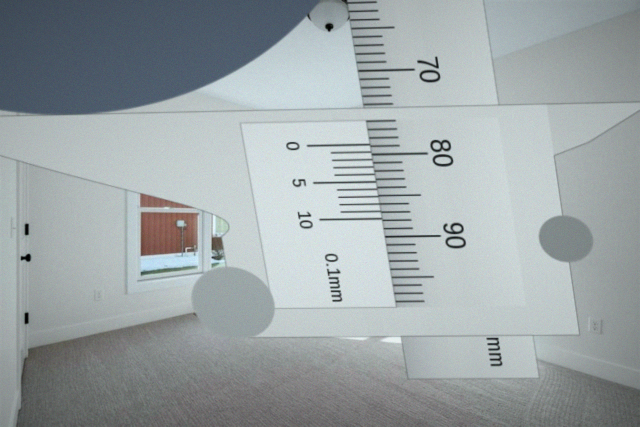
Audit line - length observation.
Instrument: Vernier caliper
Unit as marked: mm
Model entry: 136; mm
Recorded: 78.8; mm
